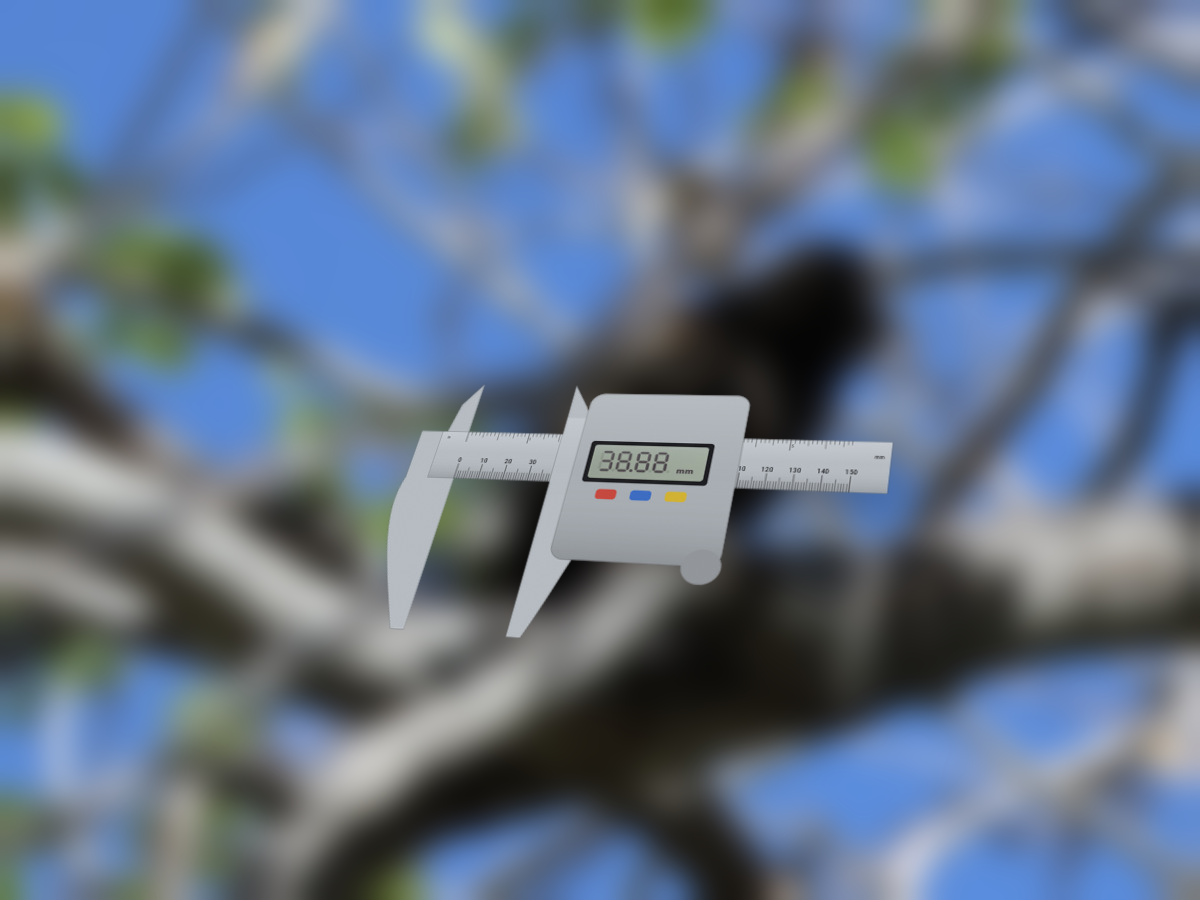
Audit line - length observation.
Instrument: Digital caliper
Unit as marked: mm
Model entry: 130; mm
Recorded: 38.88; mm
